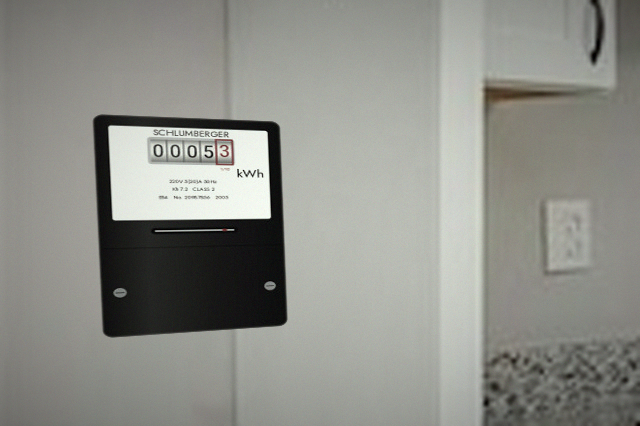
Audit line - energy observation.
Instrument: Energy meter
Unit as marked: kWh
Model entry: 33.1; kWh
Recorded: 5.3; kWh
